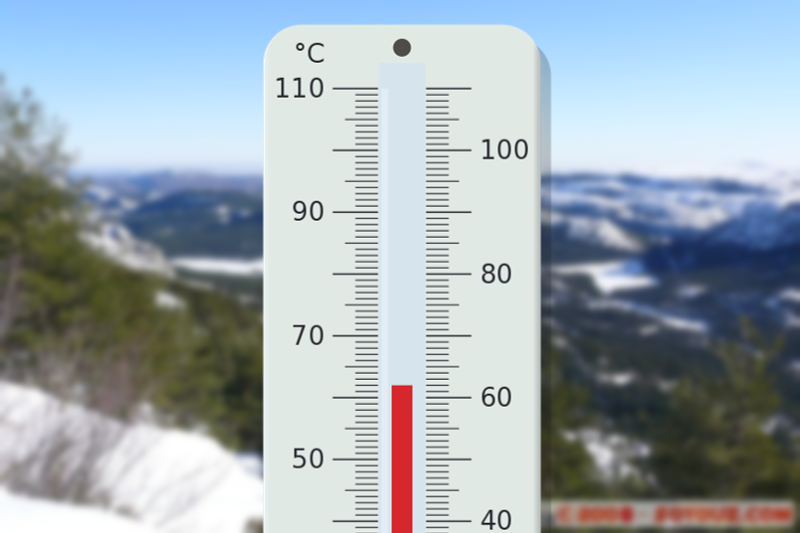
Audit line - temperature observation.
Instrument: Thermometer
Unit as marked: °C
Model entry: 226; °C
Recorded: 62; °C
